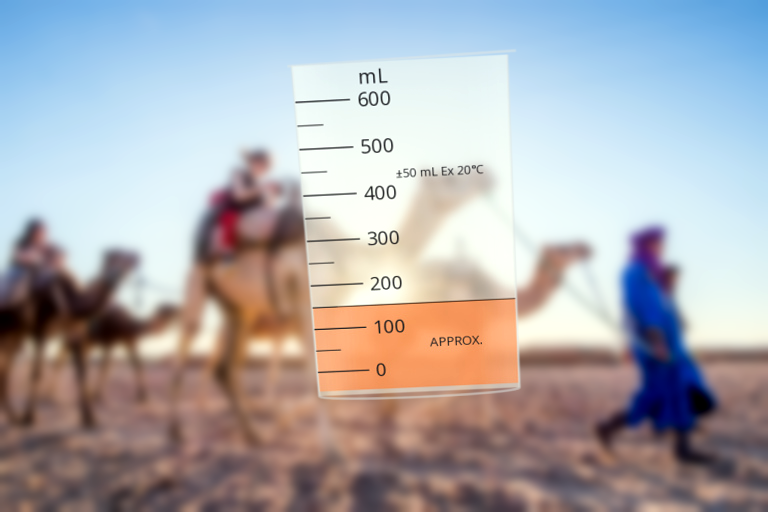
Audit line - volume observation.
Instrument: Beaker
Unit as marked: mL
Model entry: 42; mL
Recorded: 150; mL
